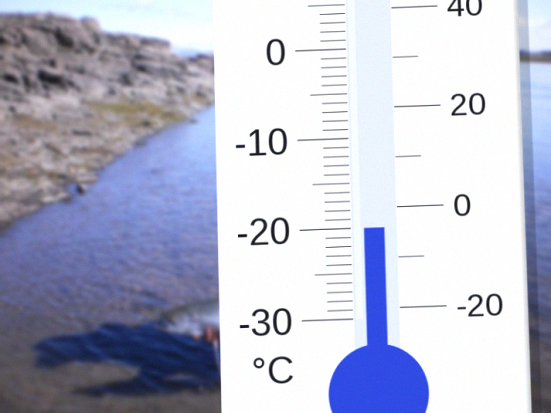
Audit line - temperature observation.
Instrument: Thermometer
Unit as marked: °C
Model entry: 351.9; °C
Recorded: -20; °C
